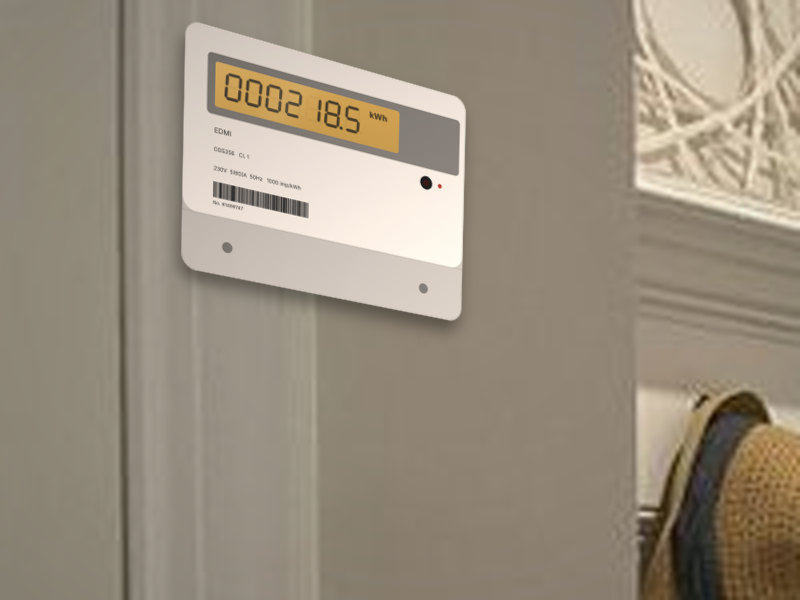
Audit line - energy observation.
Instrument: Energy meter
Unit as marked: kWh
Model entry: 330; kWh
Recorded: 218.5; kWh
